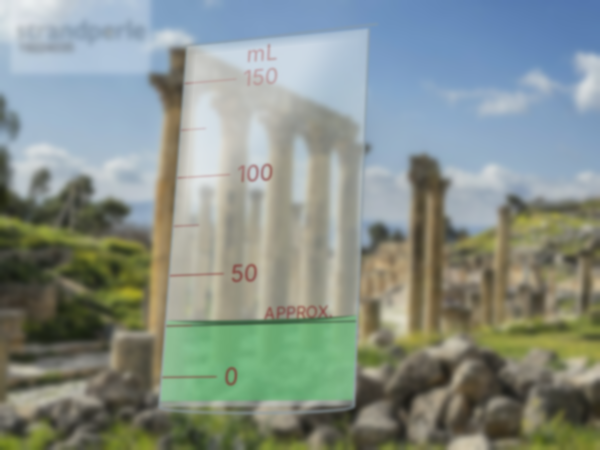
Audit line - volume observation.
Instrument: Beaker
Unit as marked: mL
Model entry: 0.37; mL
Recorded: 25; mL
